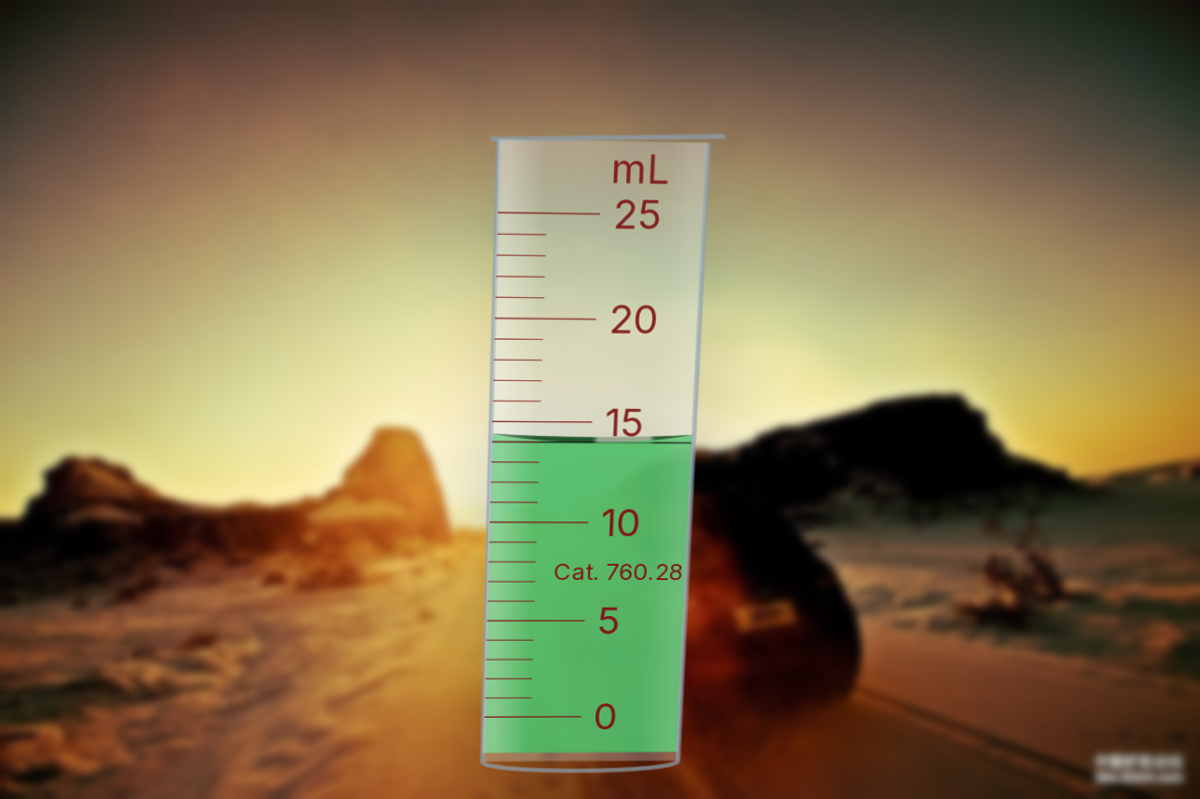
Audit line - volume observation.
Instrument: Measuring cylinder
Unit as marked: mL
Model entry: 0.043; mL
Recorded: 14; mL
